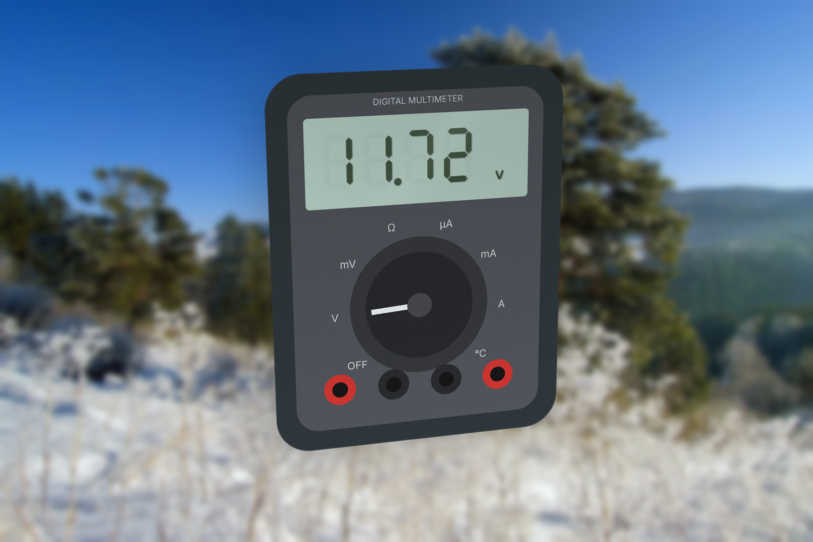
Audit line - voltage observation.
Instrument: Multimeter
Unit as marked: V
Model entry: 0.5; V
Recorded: 11.72; V
